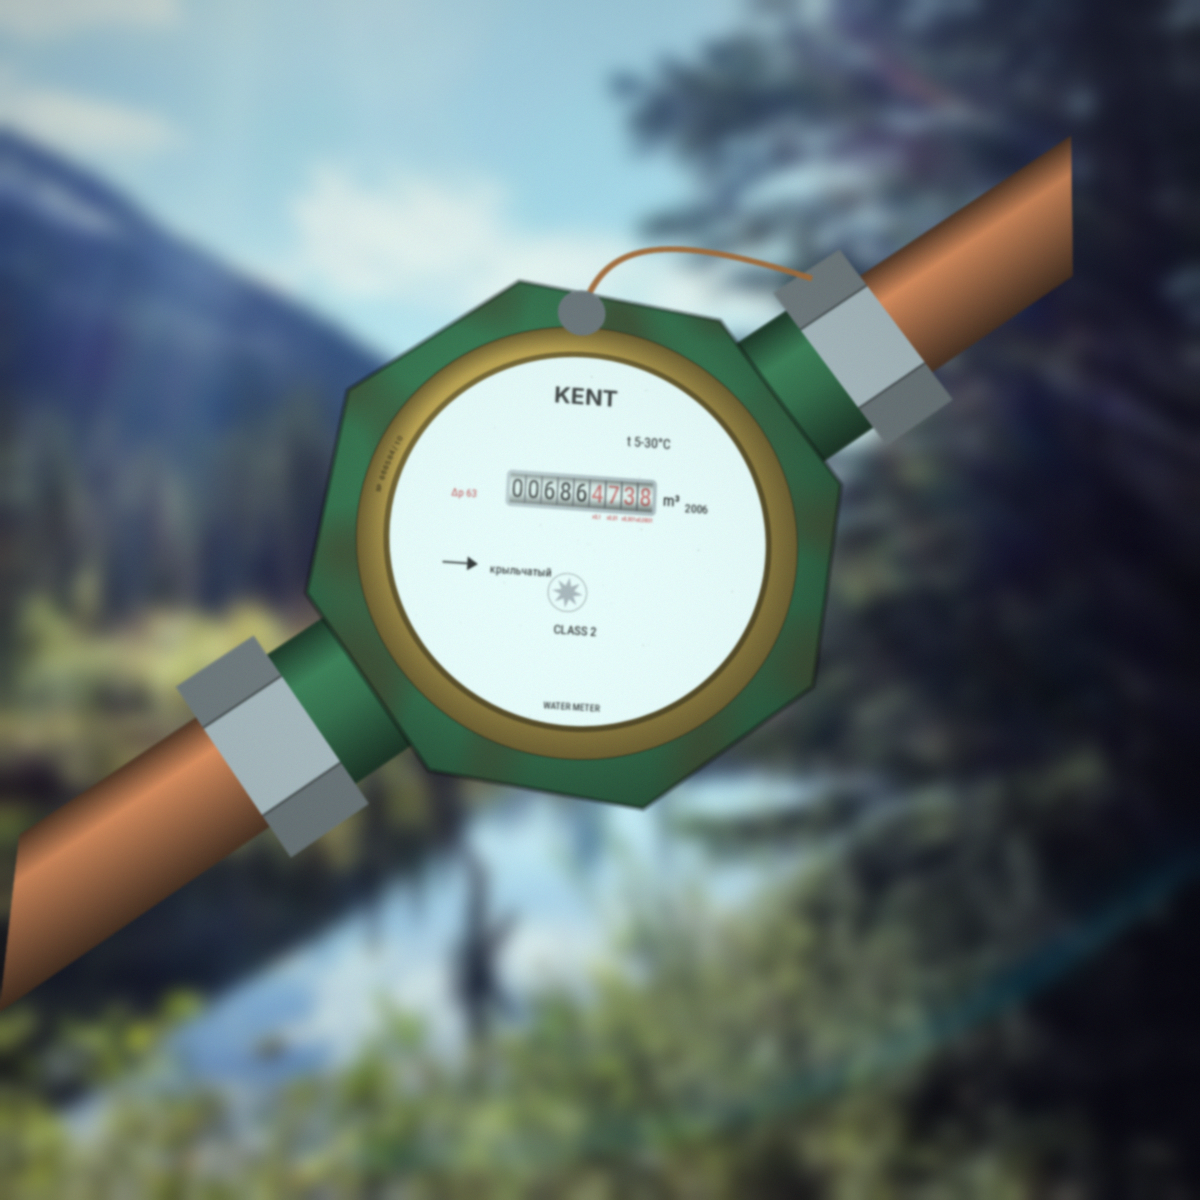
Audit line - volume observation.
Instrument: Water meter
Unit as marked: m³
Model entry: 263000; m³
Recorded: 686.4738; m³
